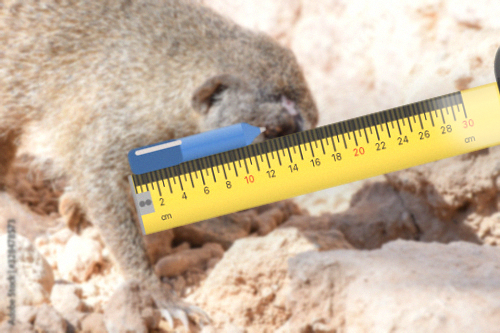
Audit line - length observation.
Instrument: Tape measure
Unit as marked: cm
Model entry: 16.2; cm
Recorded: 12.5; cm
